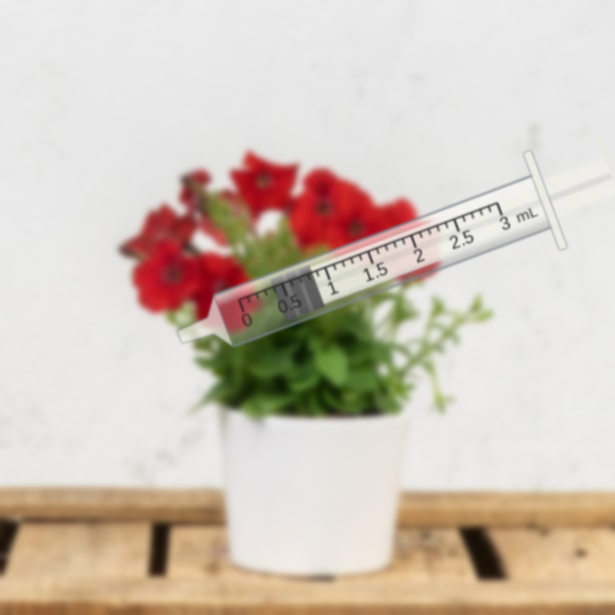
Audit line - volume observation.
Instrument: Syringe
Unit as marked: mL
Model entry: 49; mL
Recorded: 0.4; mL
